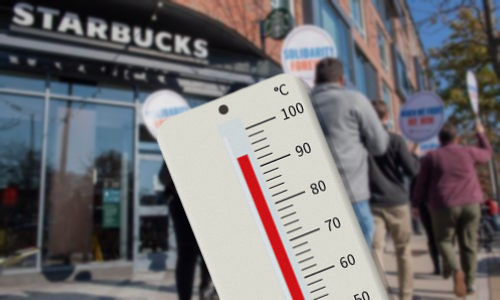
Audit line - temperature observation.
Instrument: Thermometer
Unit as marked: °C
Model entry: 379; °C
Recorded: 94; °C
